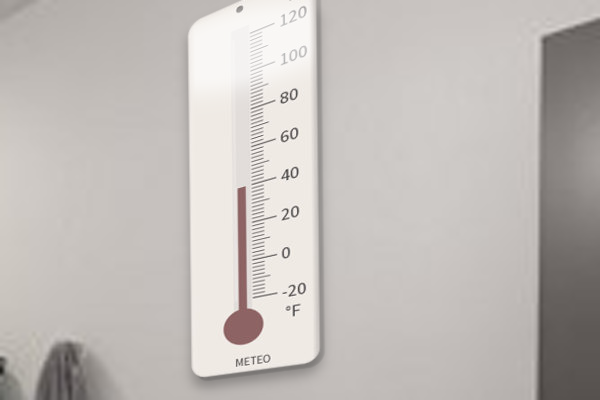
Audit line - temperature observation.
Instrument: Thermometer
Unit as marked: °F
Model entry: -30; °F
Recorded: 40; °F
